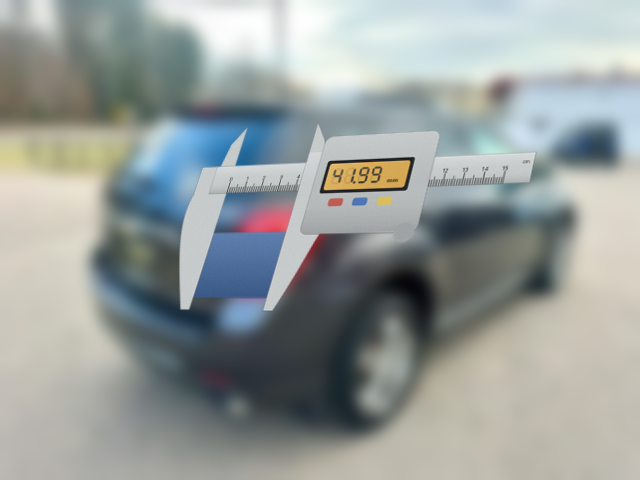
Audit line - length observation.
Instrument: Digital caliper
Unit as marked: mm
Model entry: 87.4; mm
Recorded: 41.99; mm
